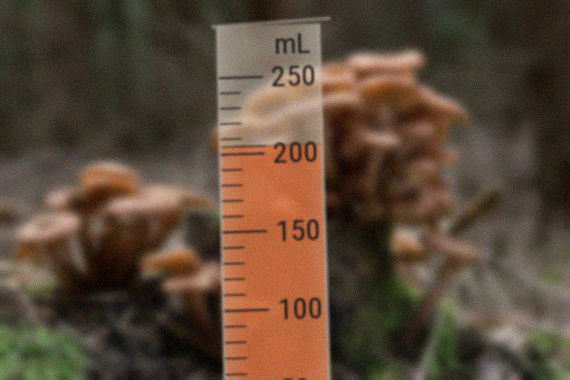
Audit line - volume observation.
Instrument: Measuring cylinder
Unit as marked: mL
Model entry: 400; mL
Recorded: 205; mL
